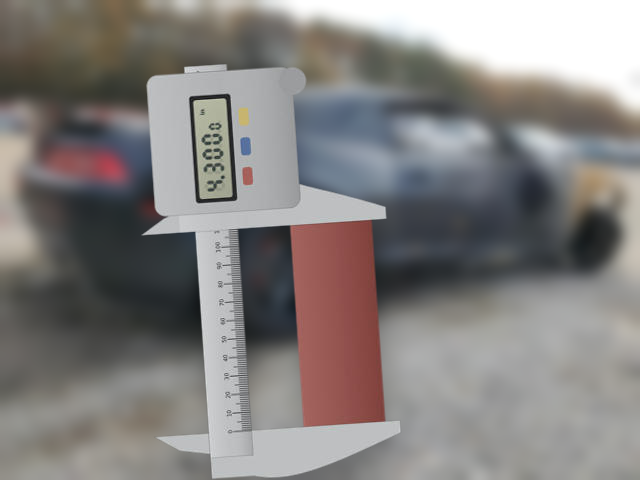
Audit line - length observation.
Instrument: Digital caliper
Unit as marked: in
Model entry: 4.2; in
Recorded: 4.3000; in
